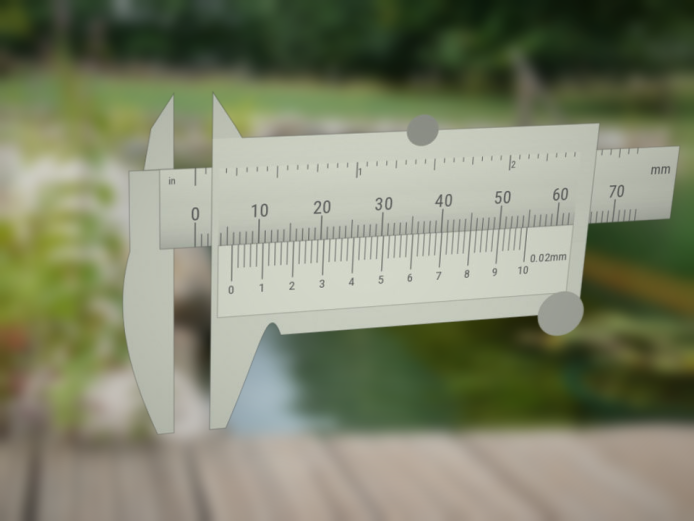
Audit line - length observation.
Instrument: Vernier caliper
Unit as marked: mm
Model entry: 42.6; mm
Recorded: 5.8; mm
